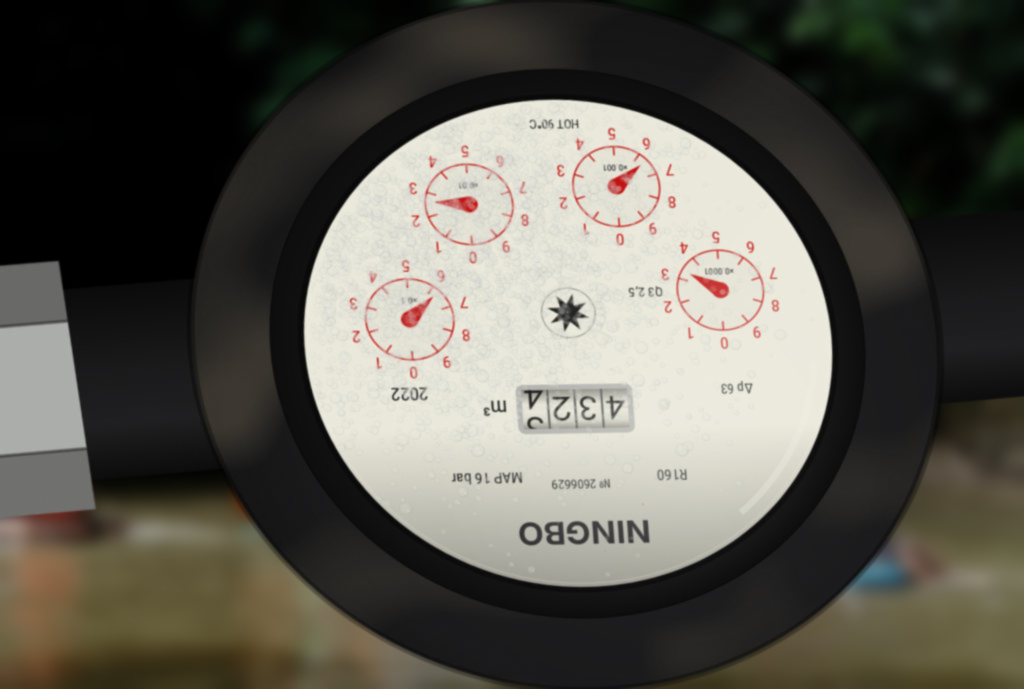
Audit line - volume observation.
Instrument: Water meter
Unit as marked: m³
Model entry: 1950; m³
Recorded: 4323.6263; m³
